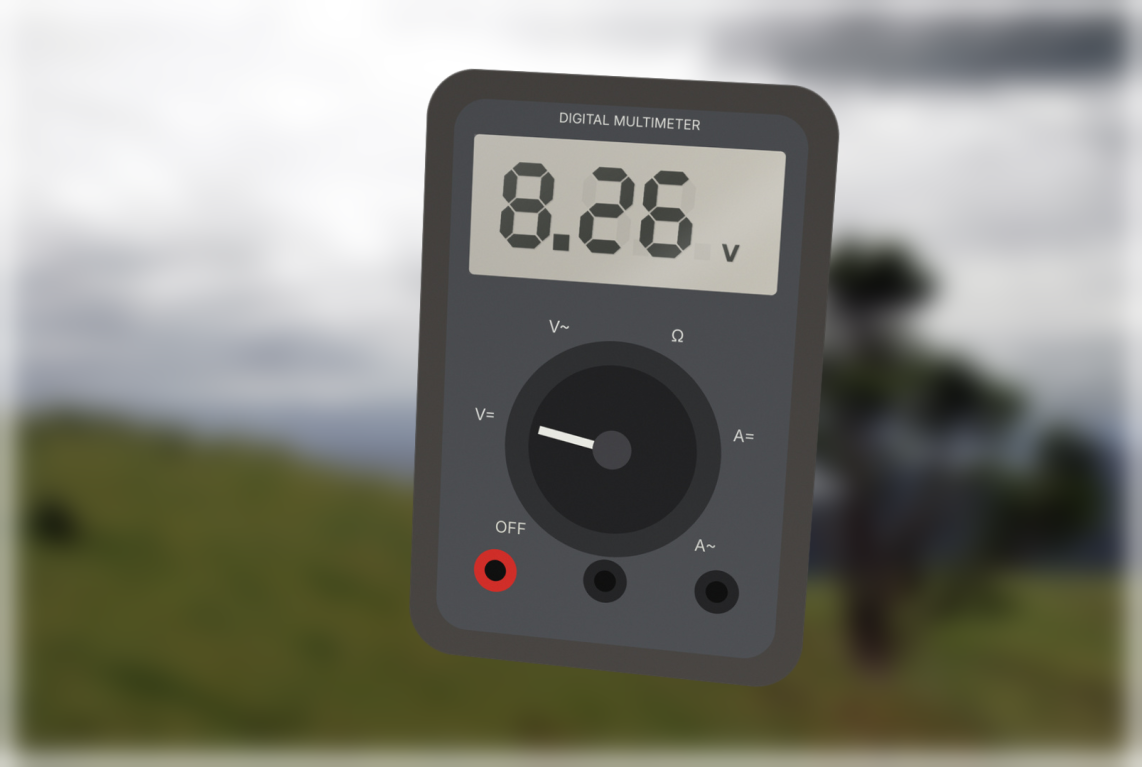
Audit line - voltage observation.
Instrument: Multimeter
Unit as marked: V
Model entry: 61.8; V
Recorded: 8.26; V
